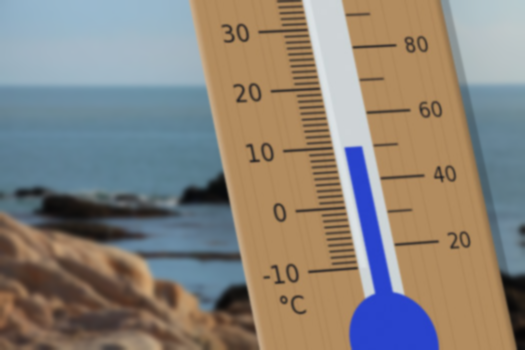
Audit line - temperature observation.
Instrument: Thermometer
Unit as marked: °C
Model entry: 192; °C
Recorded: 10; °C
